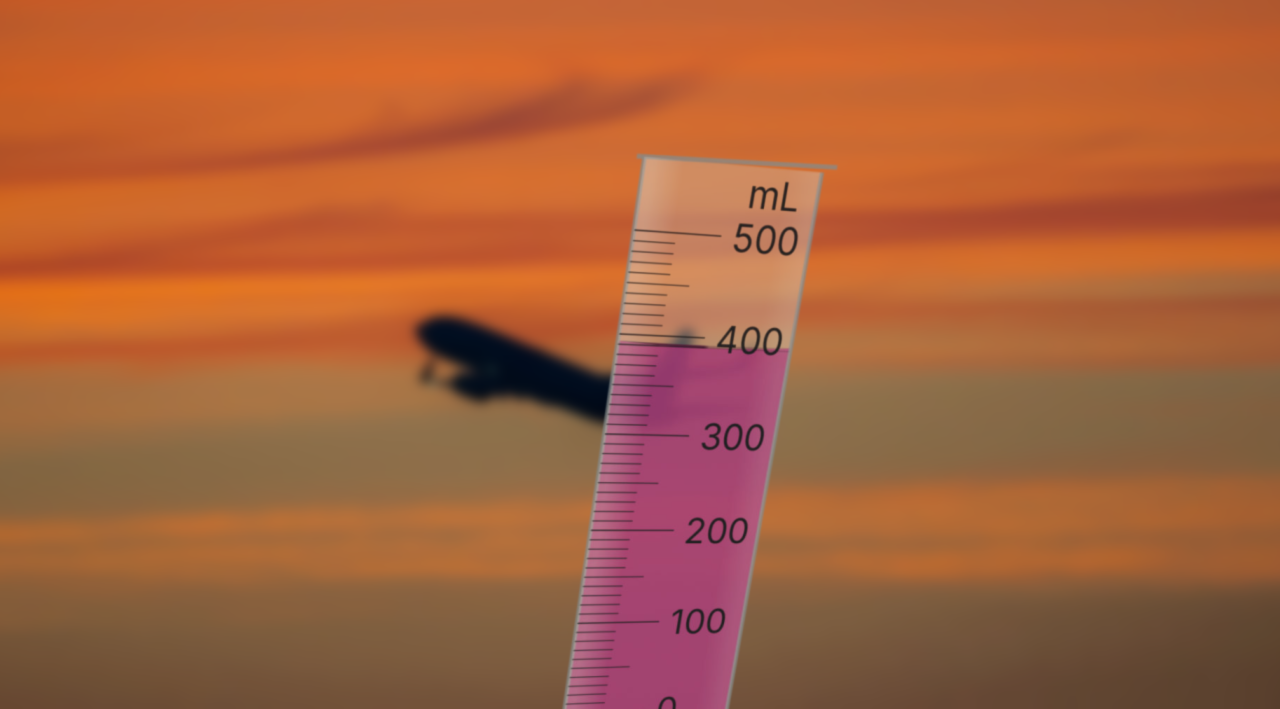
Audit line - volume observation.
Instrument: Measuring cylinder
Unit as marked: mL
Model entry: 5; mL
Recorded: 390; mL
